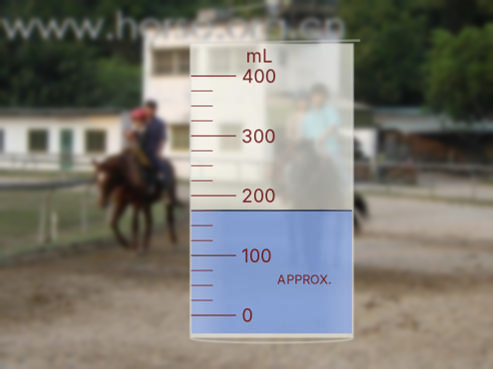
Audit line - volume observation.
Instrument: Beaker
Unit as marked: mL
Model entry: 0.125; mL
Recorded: 175; mL
